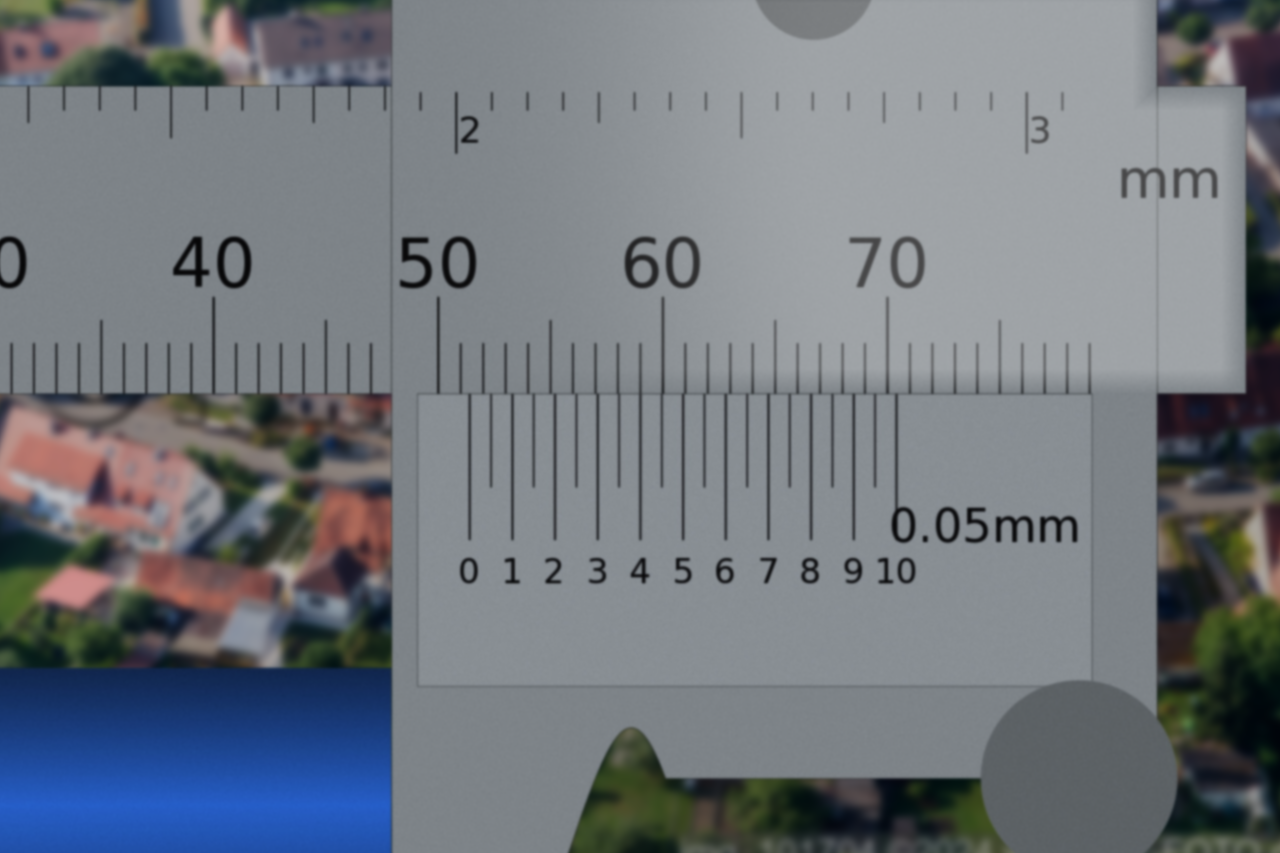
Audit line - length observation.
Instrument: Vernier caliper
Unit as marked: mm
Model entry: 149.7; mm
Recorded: 51.4; mm
